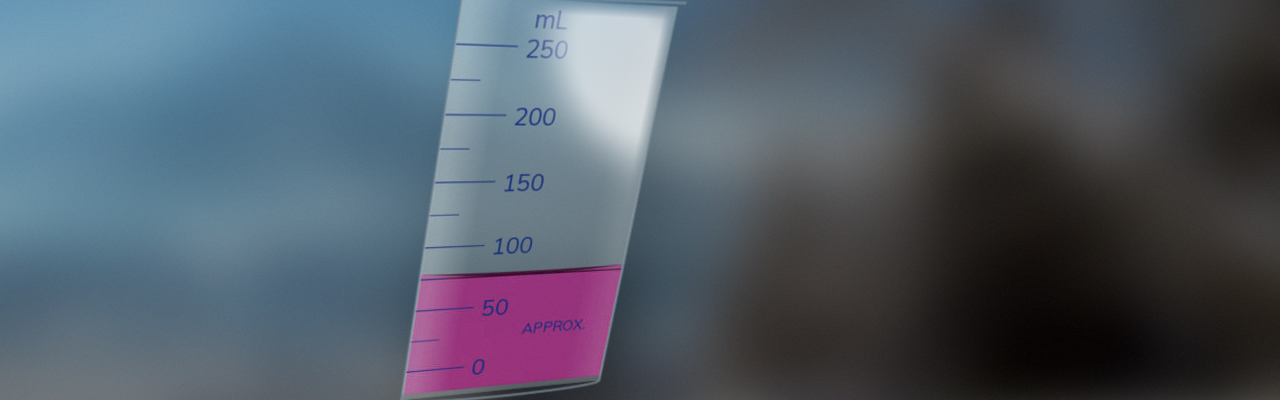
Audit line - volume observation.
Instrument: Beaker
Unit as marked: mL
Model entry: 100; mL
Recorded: 75; mL
